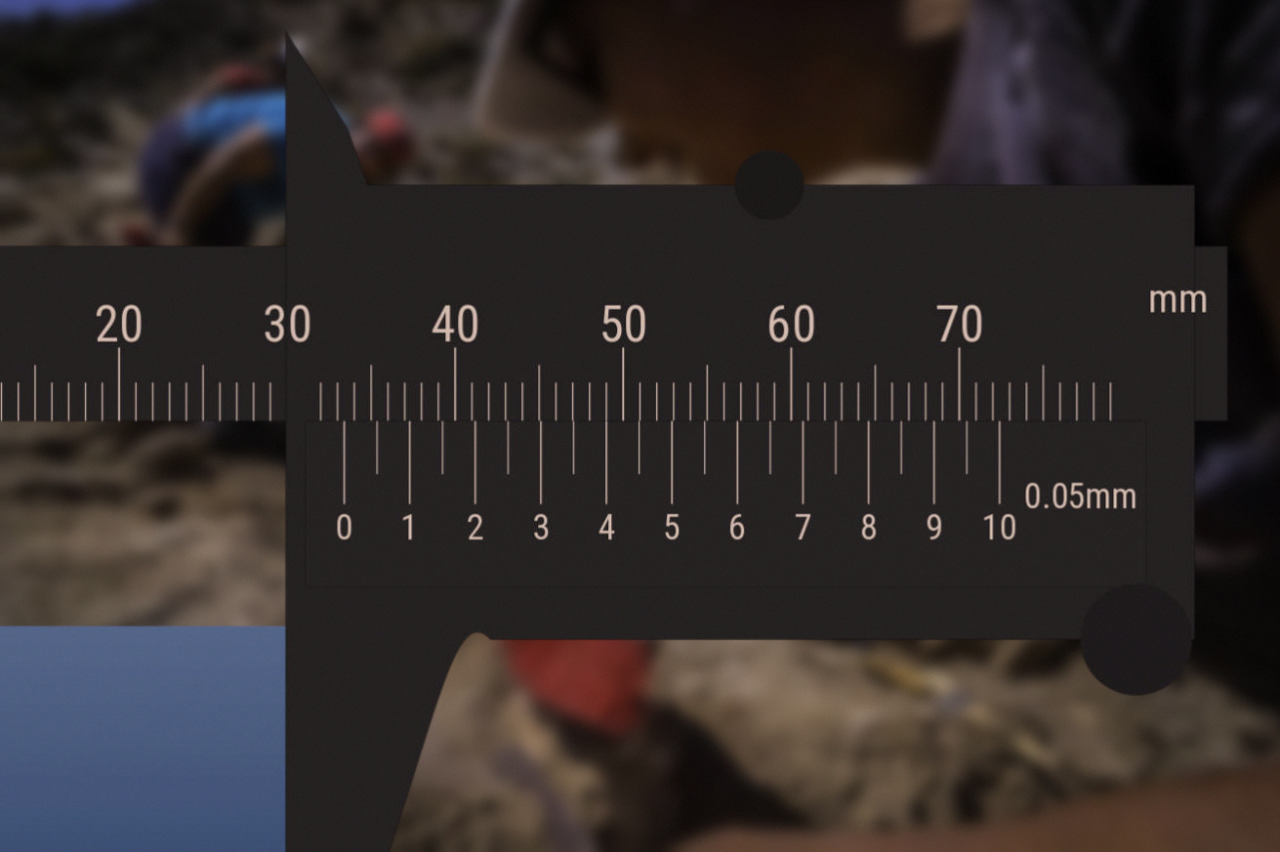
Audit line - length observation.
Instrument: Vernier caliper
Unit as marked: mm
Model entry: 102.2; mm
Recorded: 33.4; mm
